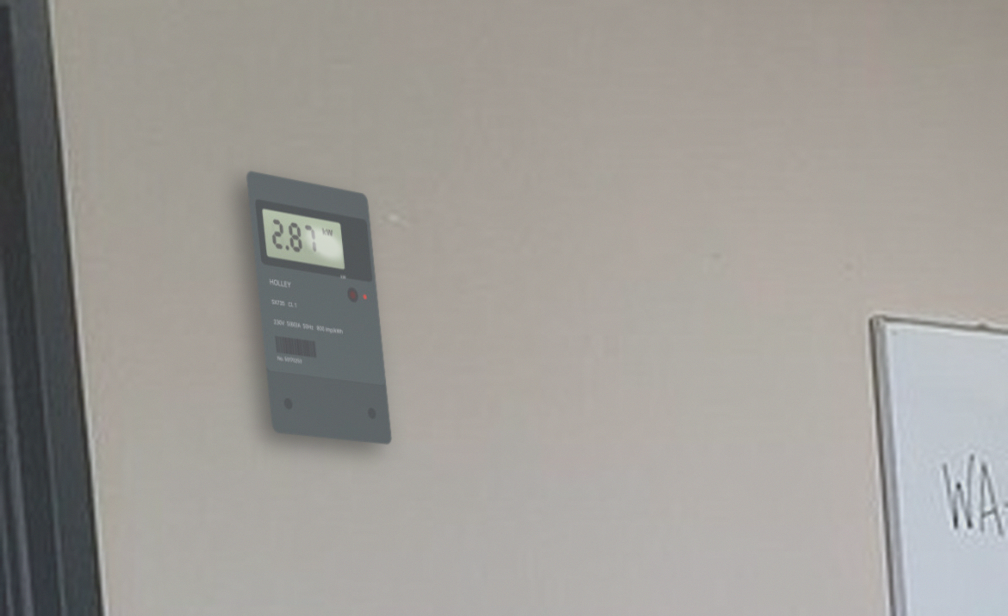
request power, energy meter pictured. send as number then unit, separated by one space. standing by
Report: 2.87 kW
